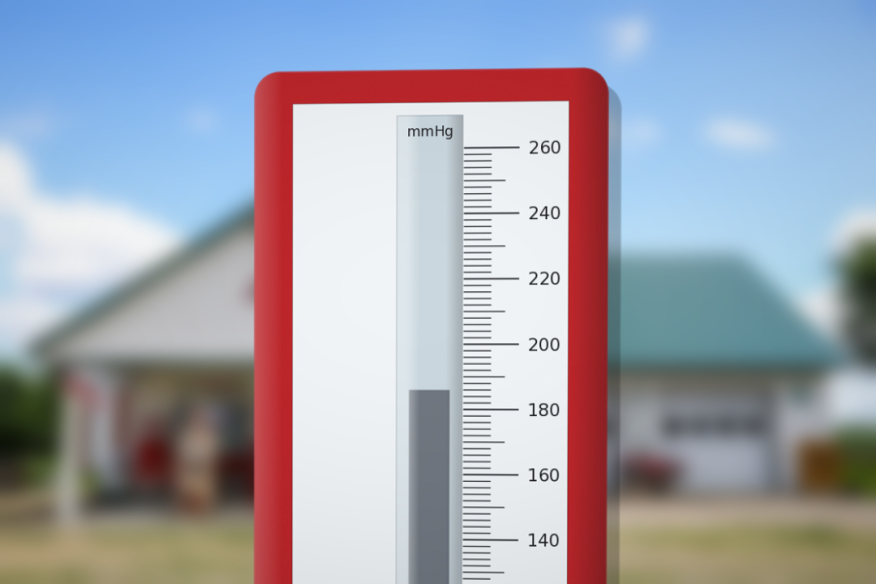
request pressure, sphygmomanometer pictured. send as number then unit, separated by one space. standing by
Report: 186 mmHg
